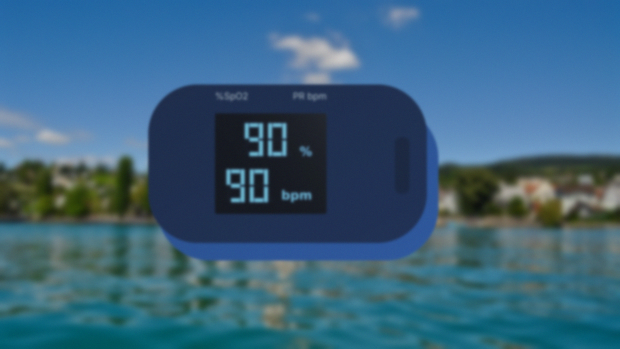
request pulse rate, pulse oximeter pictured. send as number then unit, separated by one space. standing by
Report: 90 bpm
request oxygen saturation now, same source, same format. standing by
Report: 90 %
